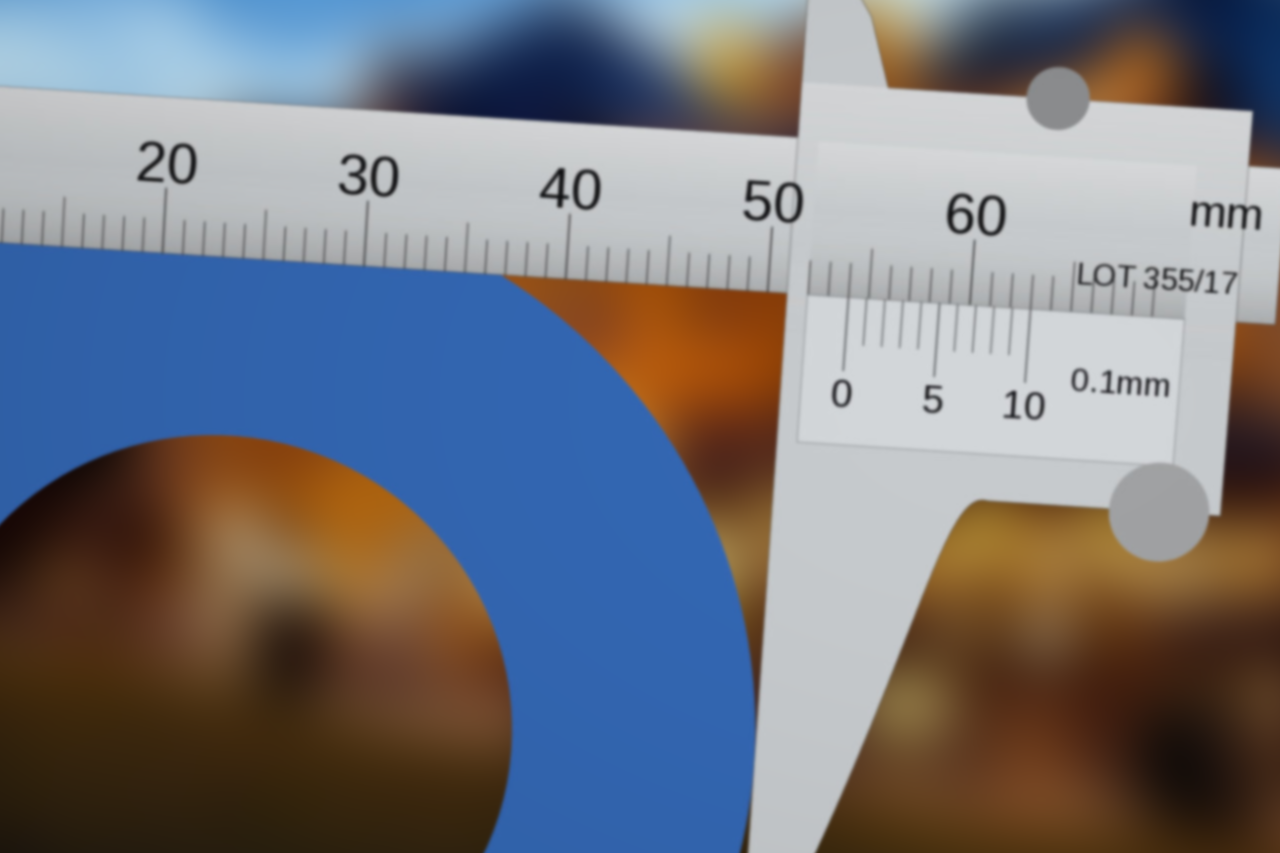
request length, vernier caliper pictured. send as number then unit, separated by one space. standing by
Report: 54.0 mm
